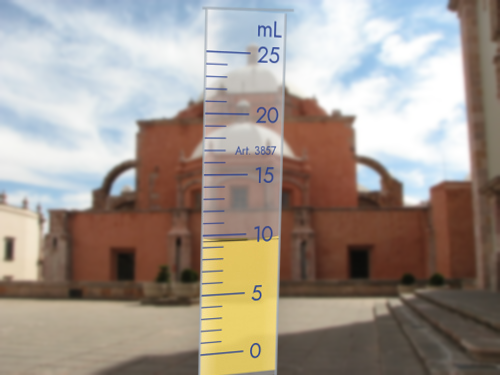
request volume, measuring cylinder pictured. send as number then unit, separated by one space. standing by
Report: 9.5 mL
